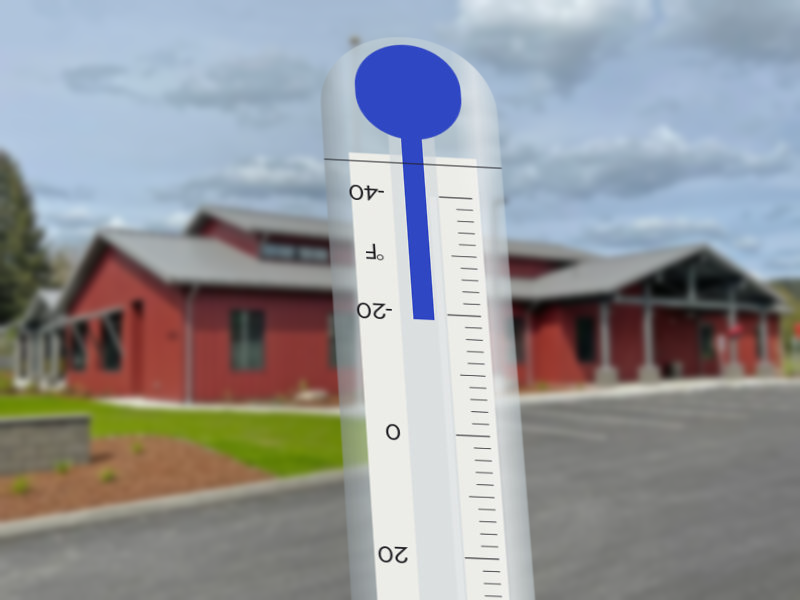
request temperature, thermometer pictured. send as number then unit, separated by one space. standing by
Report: -19 °F
